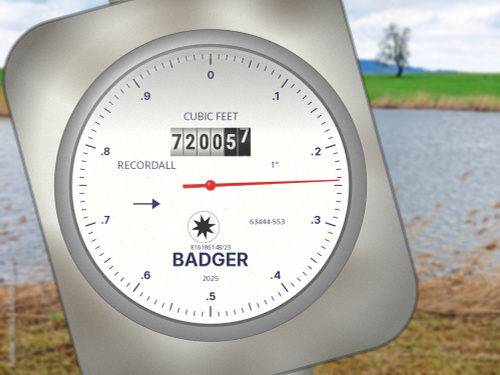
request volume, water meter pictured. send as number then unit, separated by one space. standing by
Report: 720057.24 ft³
